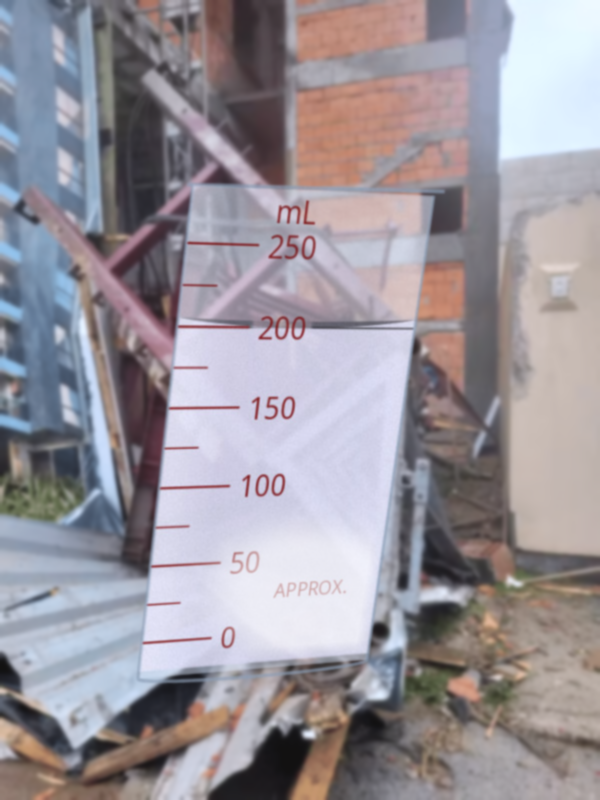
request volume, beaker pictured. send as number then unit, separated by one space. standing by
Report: 200 mL
